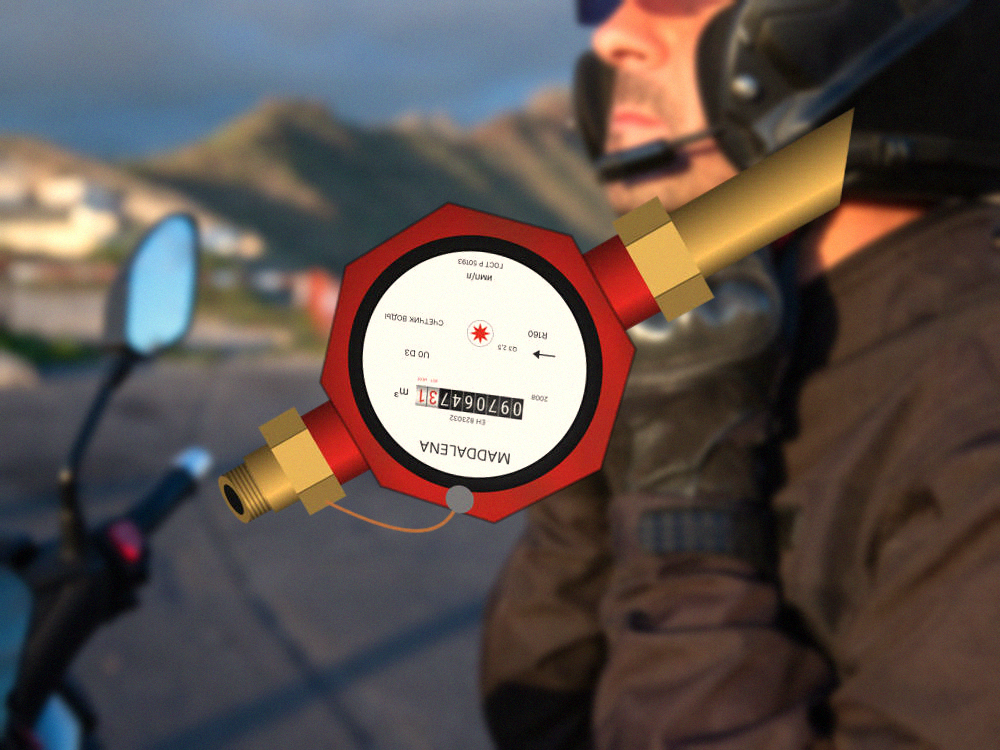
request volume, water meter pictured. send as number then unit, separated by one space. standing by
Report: 970647.31 m³
